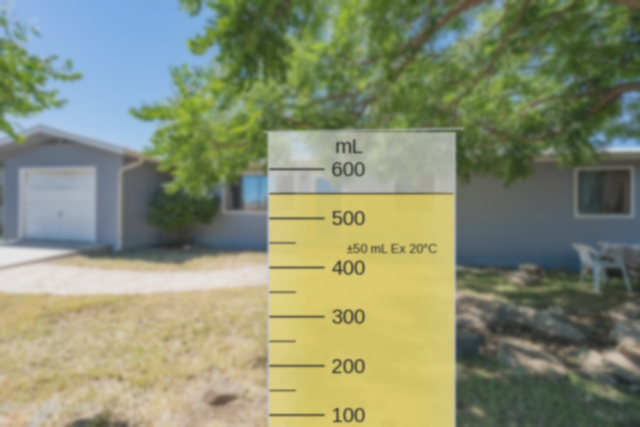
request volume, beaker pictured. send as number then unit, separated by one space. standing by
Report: 550 mL
